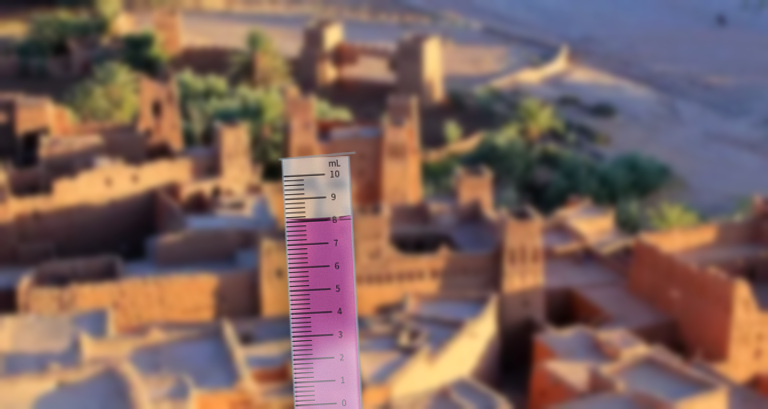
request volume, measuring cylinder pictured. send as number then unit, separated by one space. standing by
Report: 8 mL
